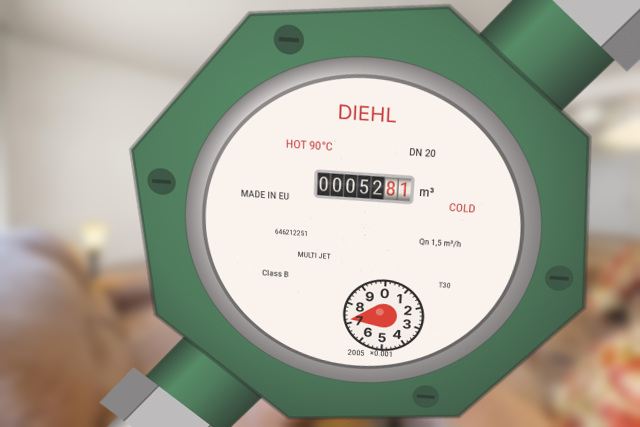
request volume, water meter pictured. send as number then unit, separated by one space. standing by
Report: 52.817 m³
